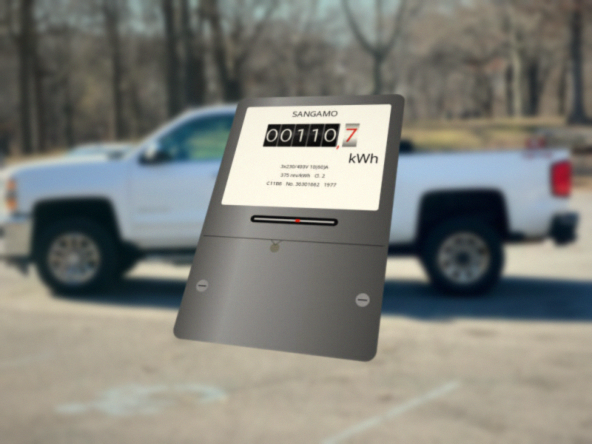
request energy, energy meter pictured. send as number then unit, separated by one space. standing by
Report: 110.7 kWh
